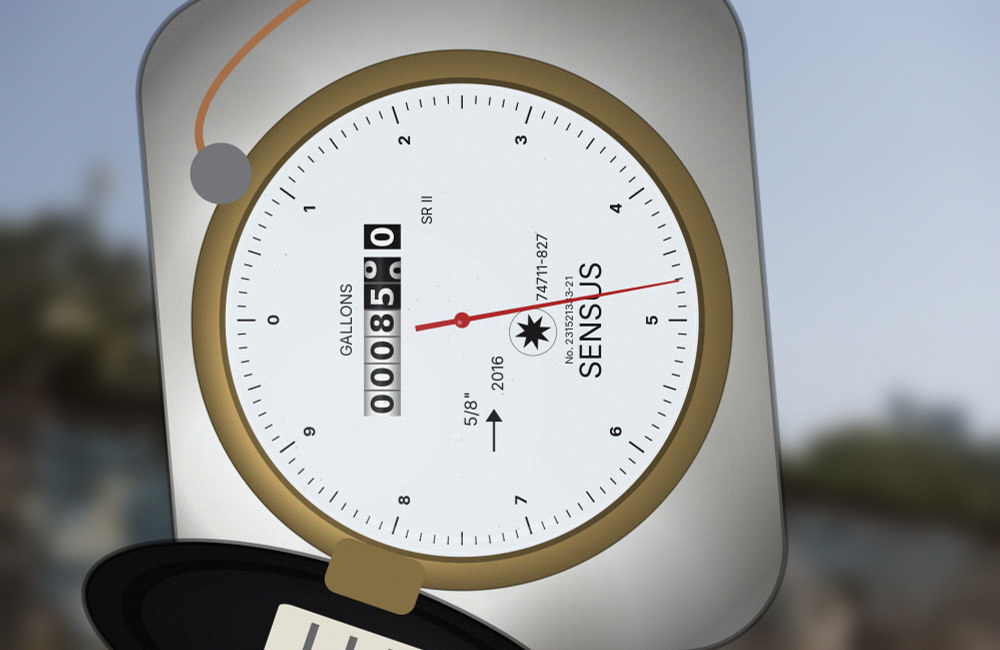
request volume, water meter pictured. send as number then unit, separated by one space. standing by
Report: 8584.7 gal
